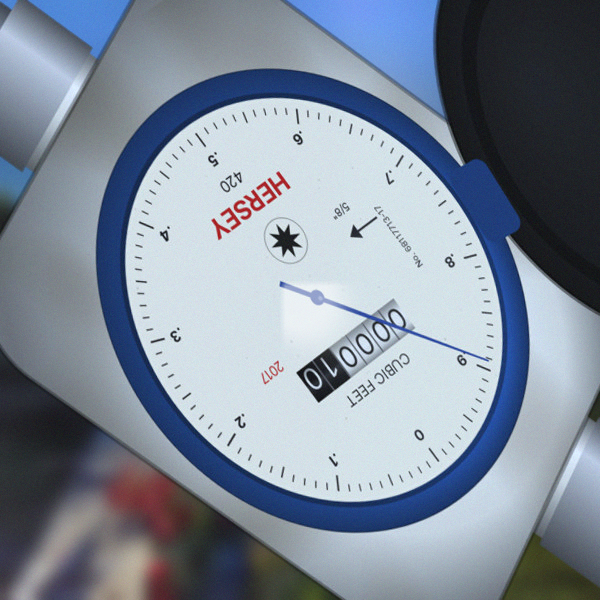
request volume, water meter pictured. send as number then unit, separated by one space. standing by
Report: 9.89 ft³
